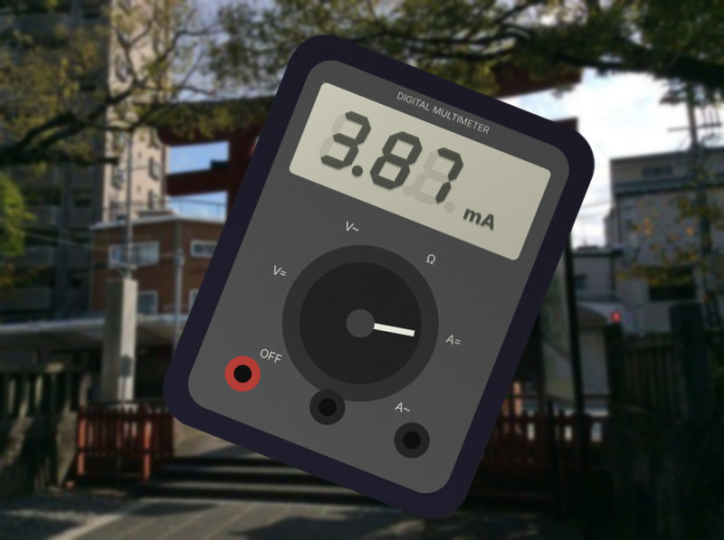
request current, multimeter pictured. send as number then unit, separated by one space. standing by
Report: 3.87 mA
